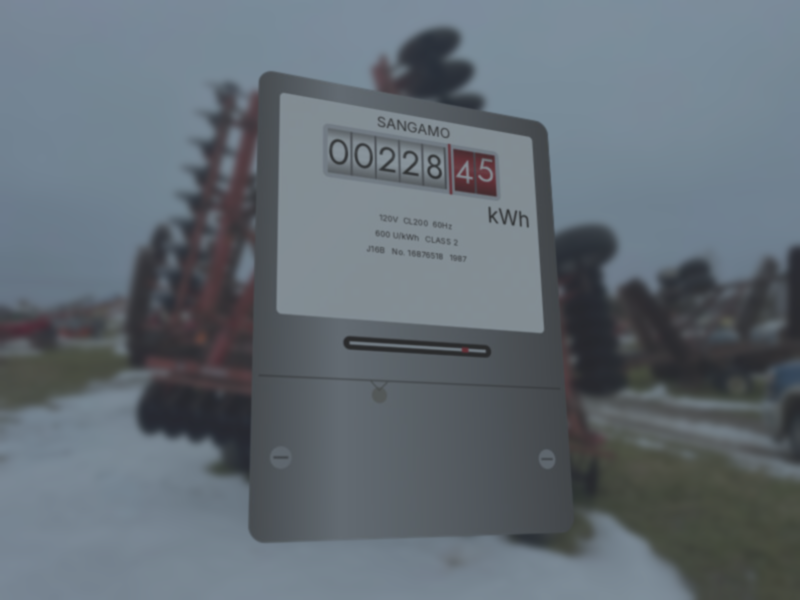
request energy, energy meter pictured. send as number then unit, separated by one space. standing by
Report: 228.45 kWh
